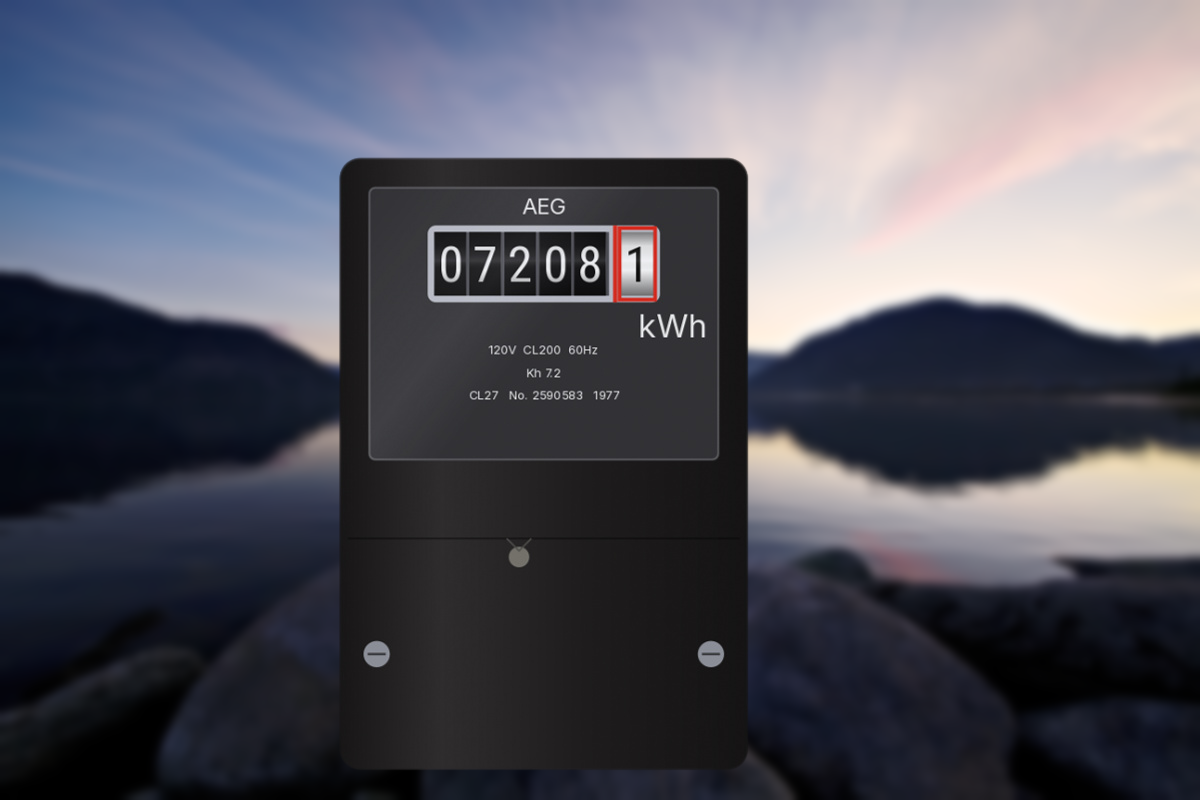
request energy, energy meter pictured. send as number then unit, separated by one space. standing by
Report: 7208.1 kWh
